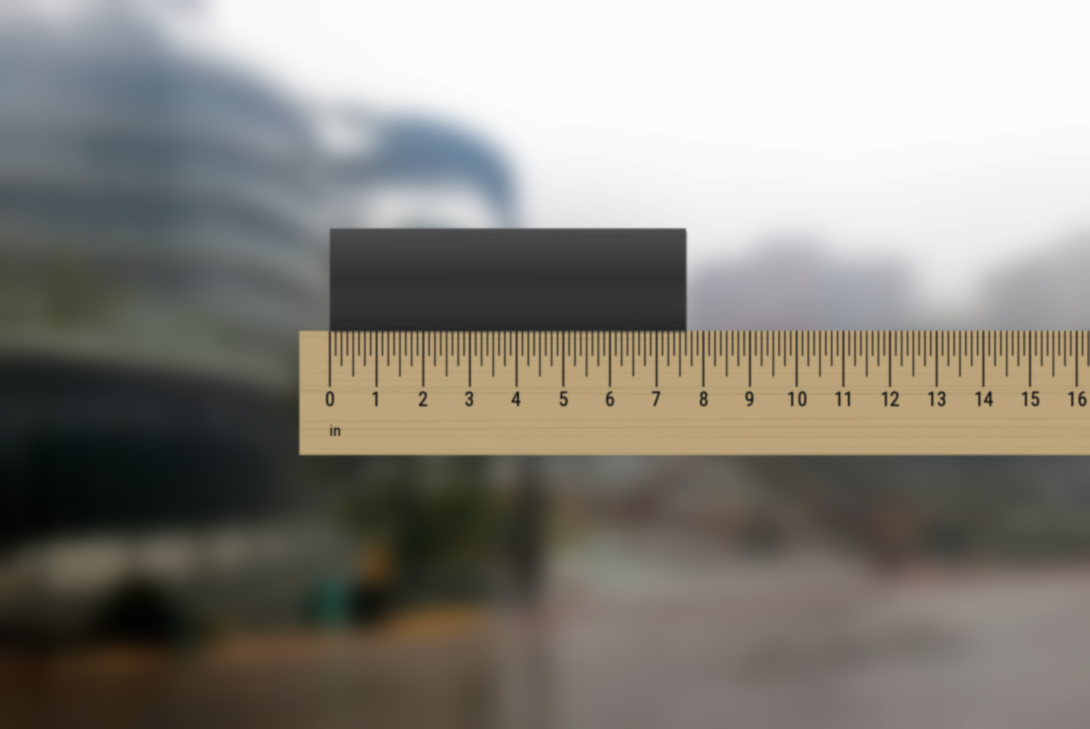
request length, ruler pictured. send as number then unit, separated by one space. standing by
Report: 7.625 in
